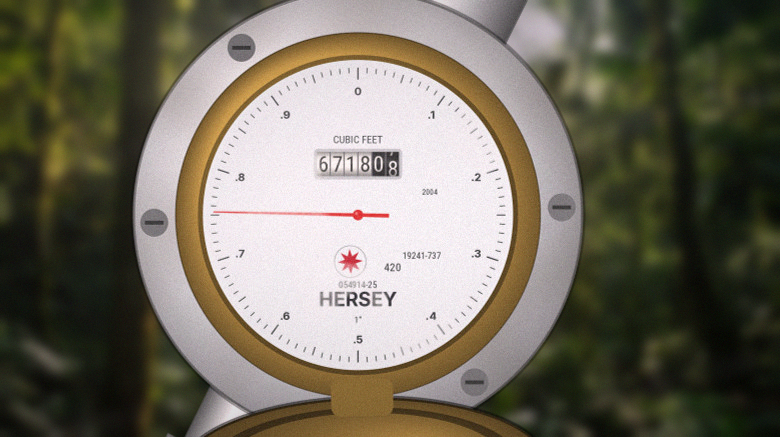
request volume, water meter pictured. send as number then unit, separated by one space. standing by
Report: 671807.75 ft³
